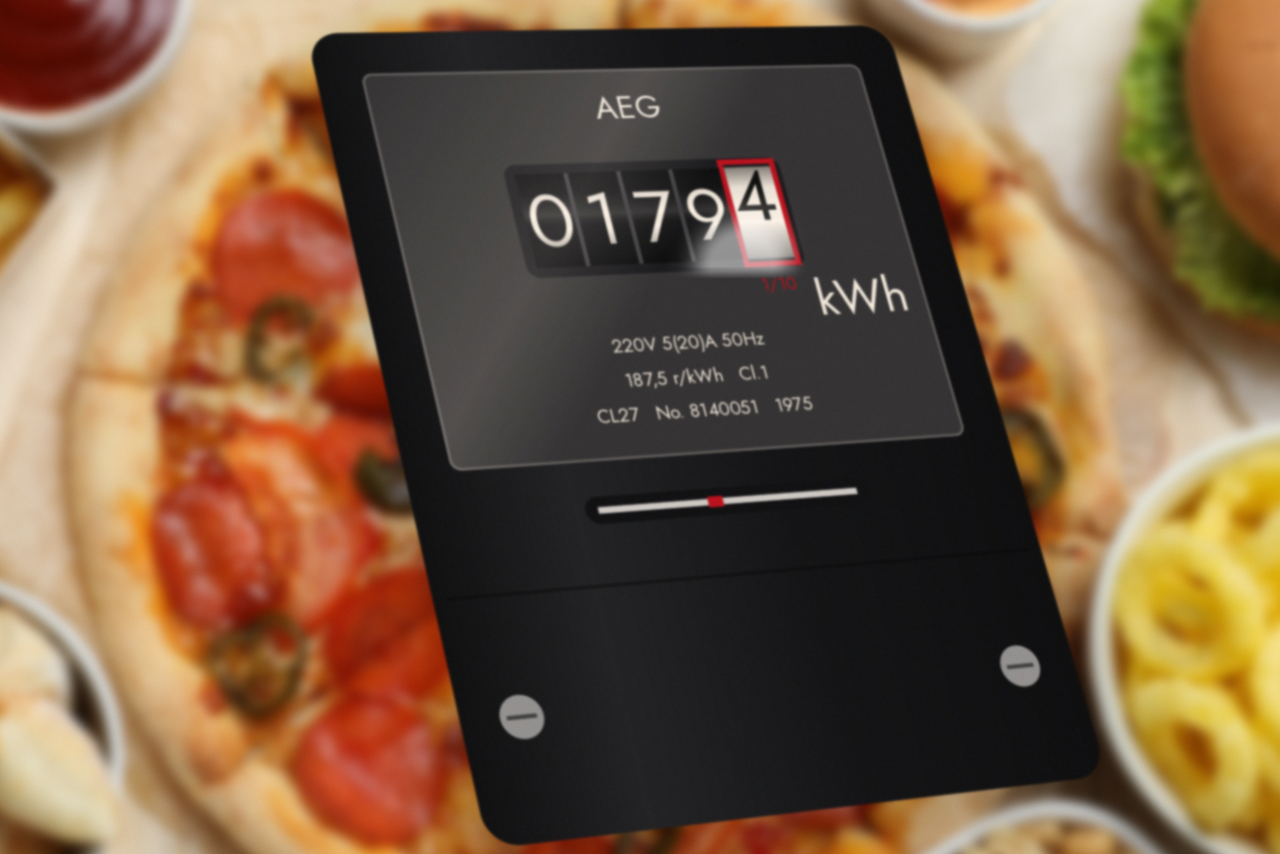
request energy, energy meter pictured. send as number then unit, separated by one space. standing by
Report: 179.4 kWh
